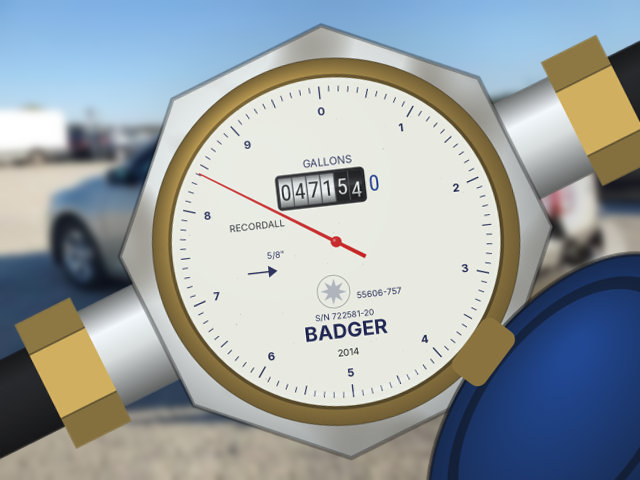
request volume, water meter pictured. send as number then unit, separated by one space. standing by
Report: 471538.4 gal
